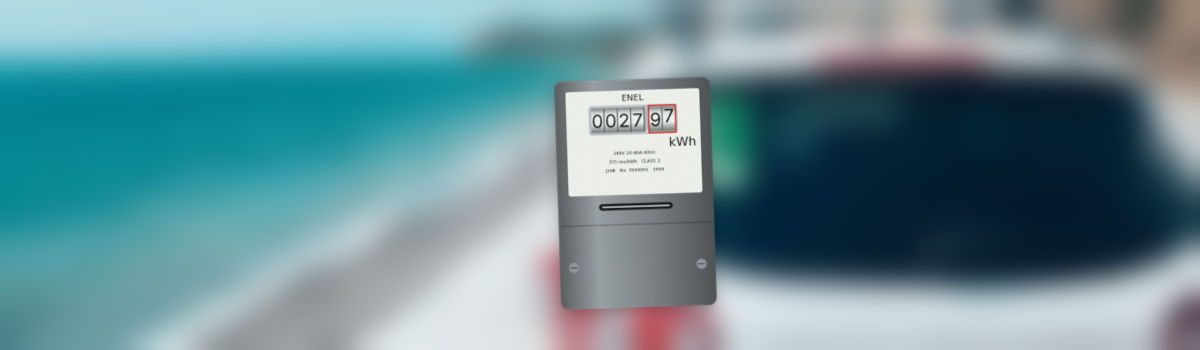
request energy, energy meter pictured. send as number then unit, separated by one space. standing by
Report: 27.97 kWh
